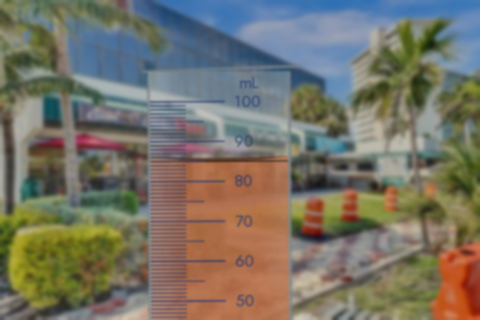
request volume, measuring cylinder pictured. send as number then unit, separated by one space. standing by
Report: 85 mL
